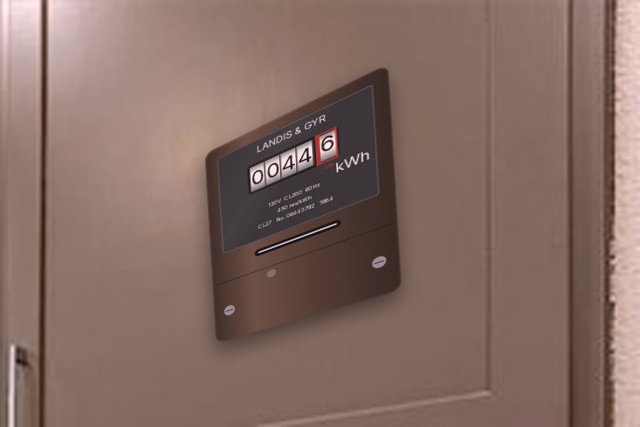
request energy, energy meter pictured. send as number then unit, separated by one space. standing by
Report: 44.6 kWh
